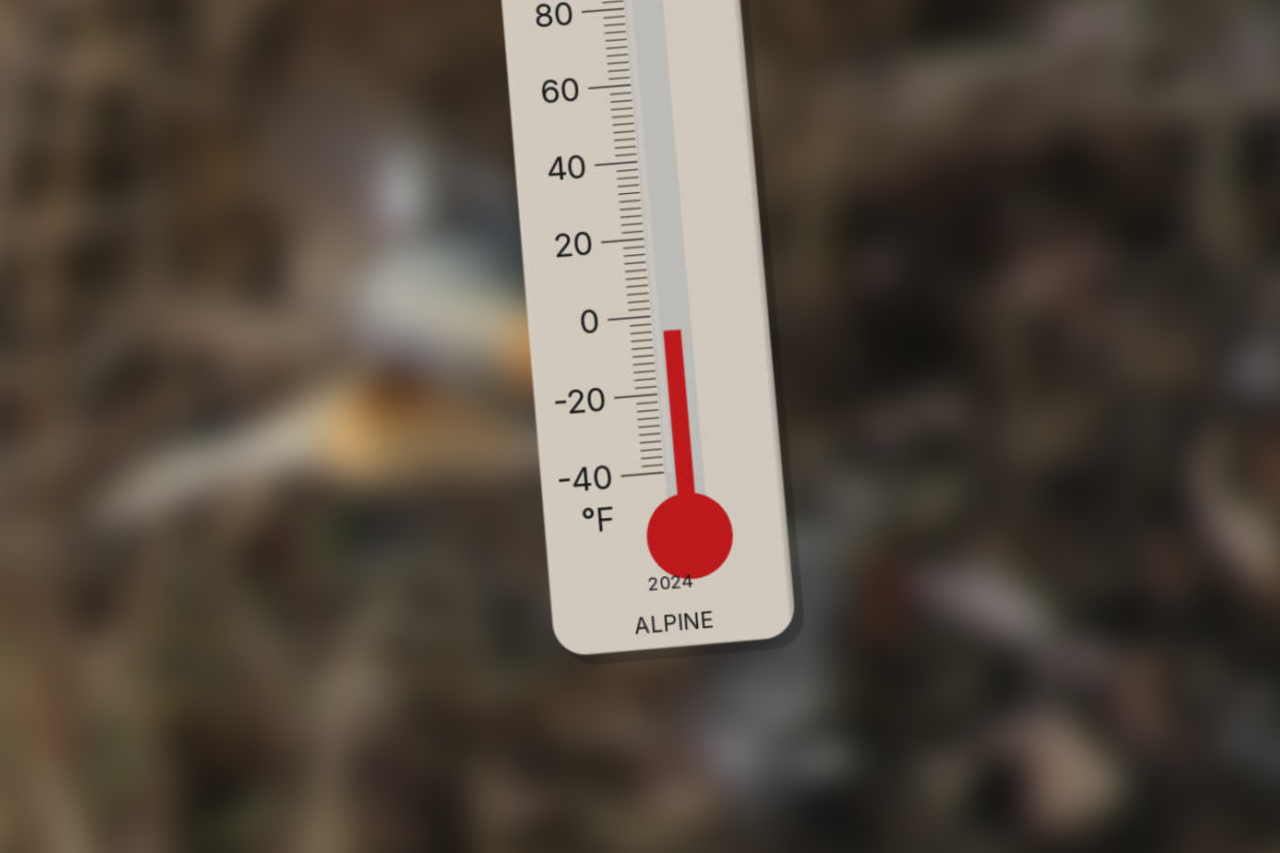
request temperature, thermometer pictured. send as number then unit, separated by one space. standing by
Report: -4 °F
